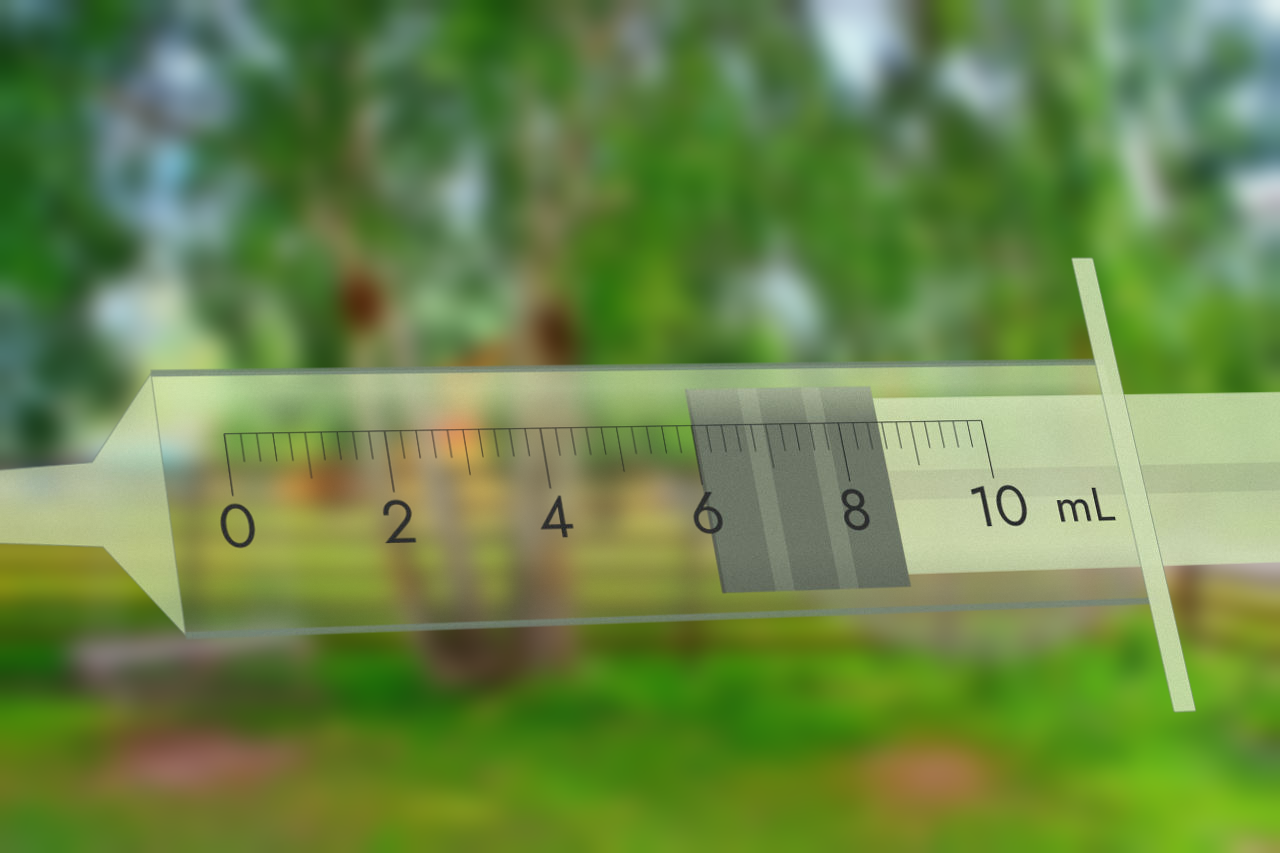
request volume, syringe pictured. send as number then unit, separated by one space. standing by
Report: 6 mL
